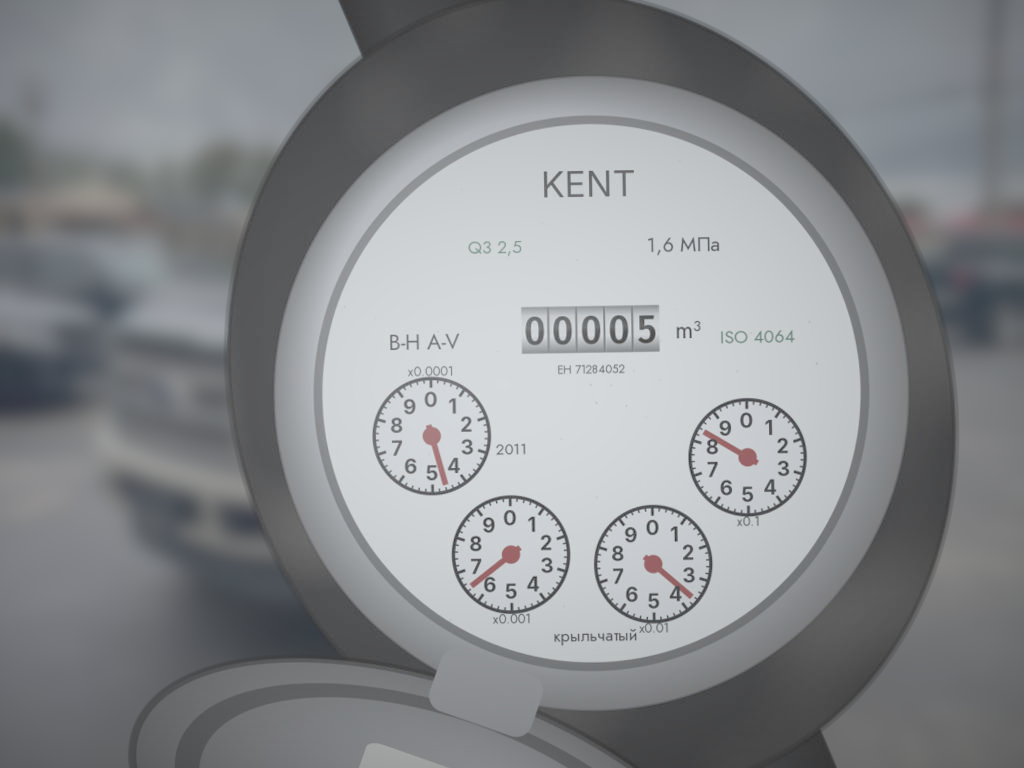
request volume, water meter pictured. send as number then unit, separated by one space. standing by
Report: 5.8364 m³
